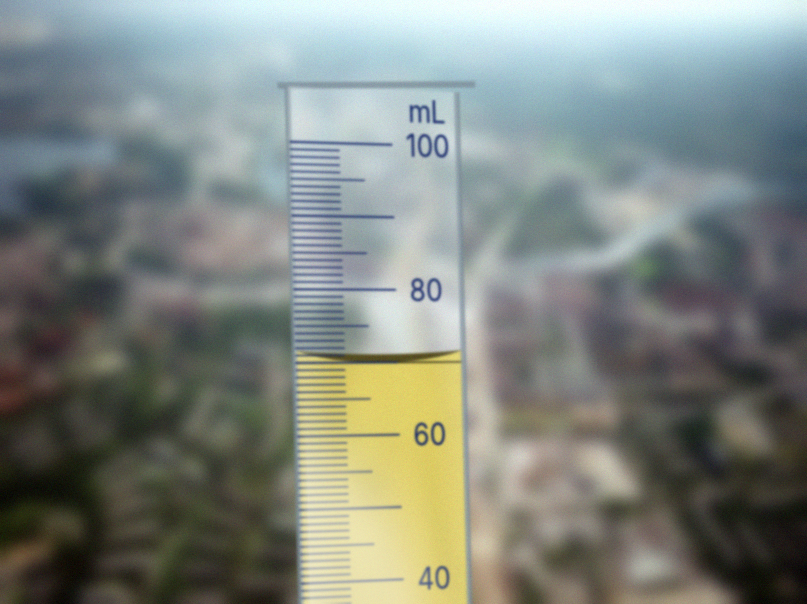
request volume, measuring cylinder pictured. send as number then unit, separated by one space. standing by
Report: 70 mL
